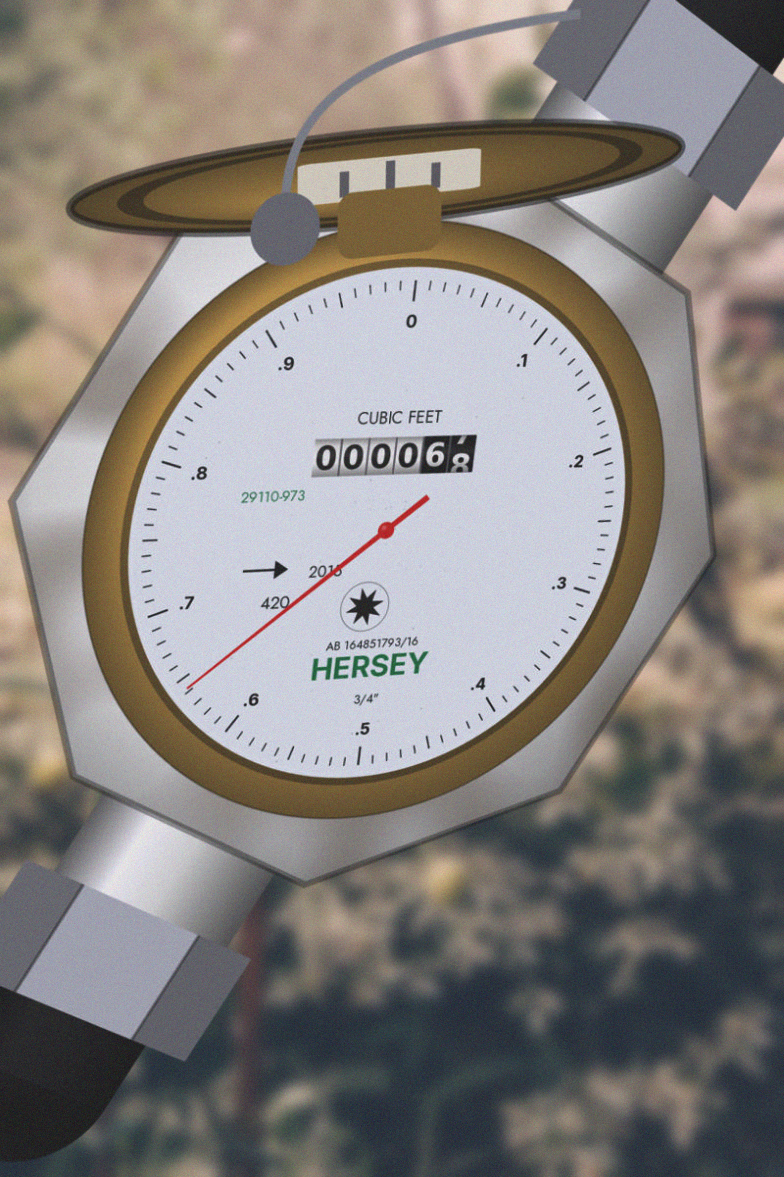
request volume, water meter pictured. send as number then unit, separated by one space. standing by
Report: 67.64 ft³
